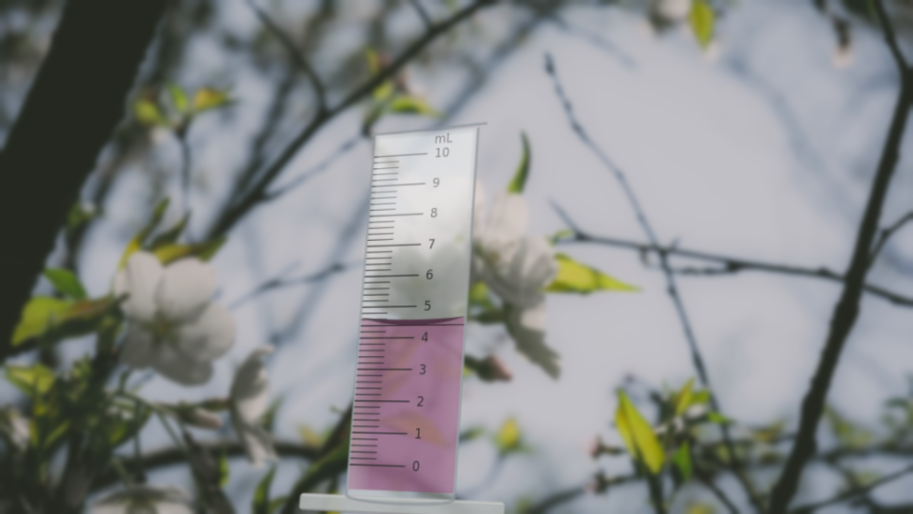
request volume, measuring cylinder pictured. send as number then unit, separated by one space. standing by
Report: 4.4 mL
